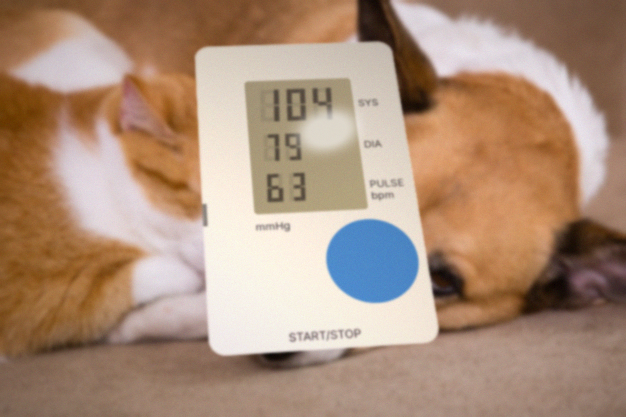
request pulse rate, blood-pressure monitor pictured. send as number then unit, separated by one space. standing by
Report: 63 bpm
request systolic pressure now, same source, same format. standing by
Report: 104 mmHg
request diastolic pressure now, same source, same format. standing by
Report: 79 mmHg
